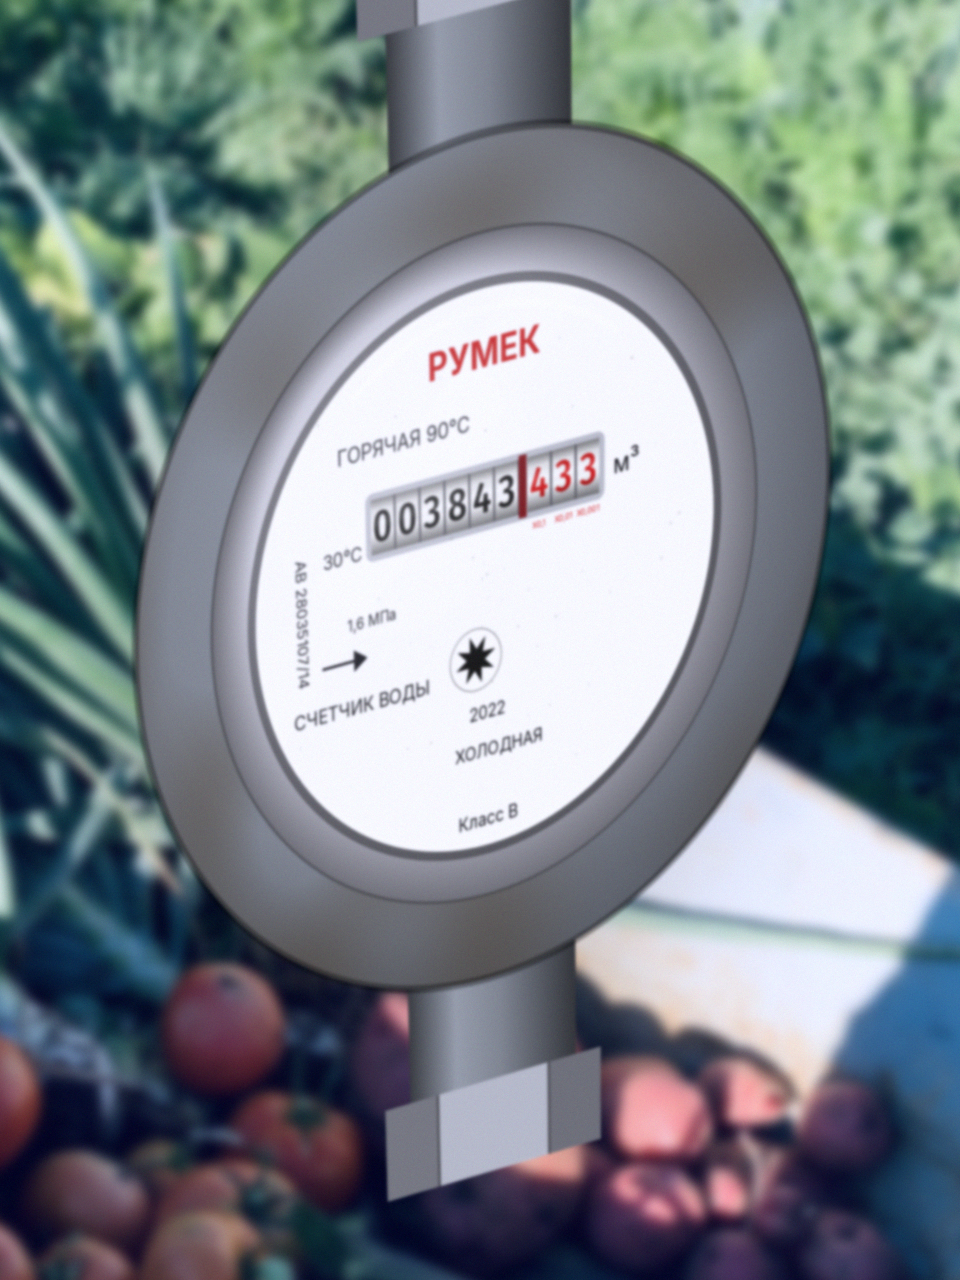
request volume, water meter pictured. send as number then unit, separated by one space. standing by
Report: 3843.433 m³
